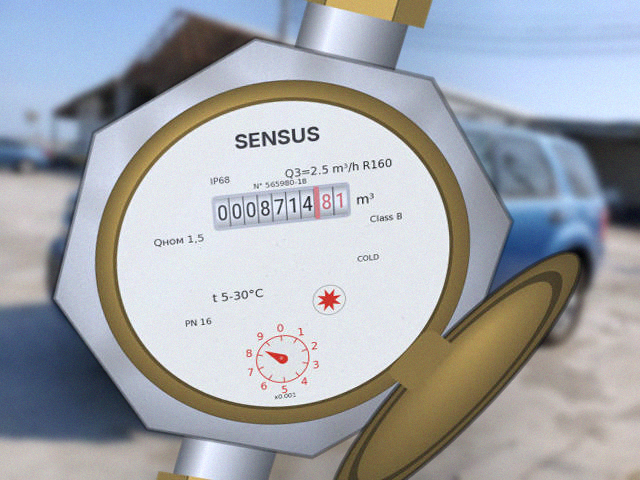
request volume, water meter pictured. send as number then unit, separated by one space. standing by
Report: 8714.818 m³
